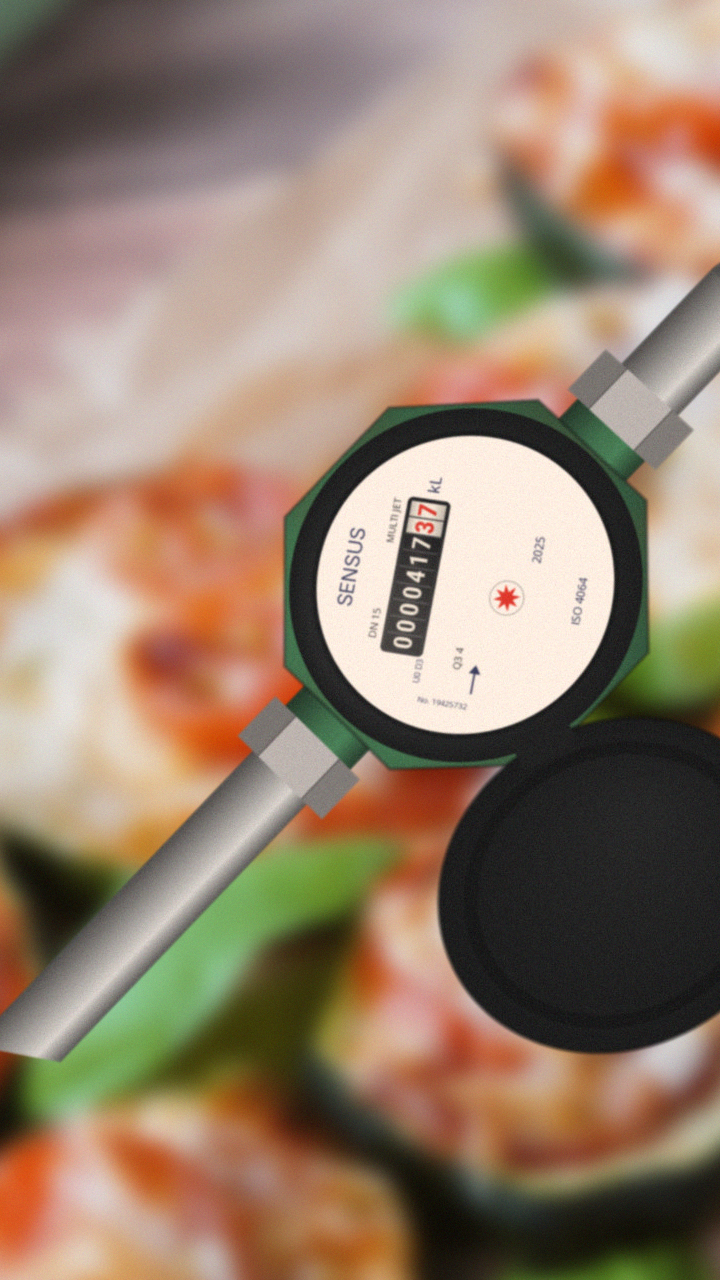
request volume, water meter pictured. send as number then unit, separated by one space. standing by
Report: 417.37 kL
